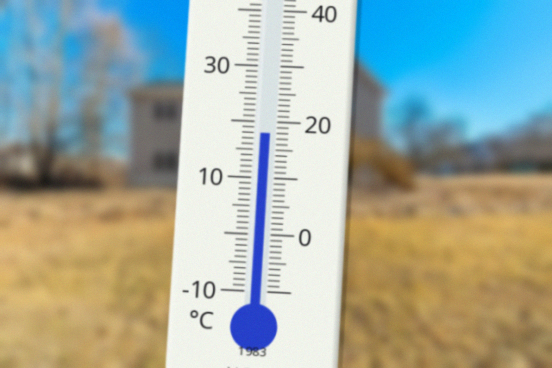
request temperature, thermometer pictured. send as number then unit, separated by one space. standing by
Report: 18 °C
